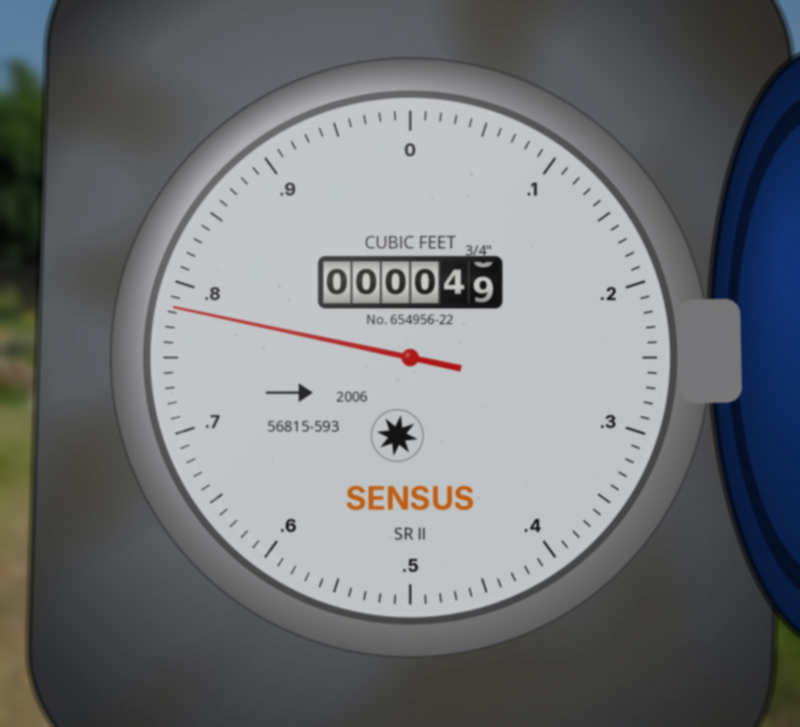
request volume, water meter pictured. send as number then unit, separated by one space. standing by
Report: 48.78 ft³
